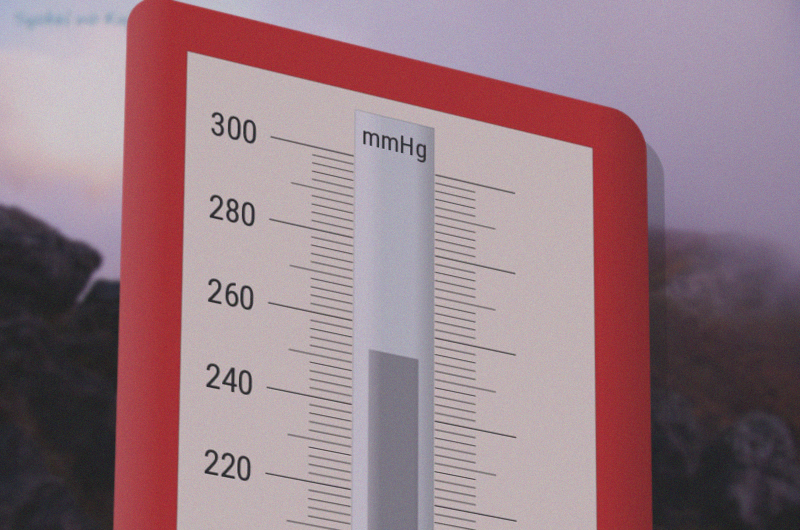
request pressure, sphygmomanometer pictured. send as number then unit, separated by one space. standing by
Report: 254 mmHg
